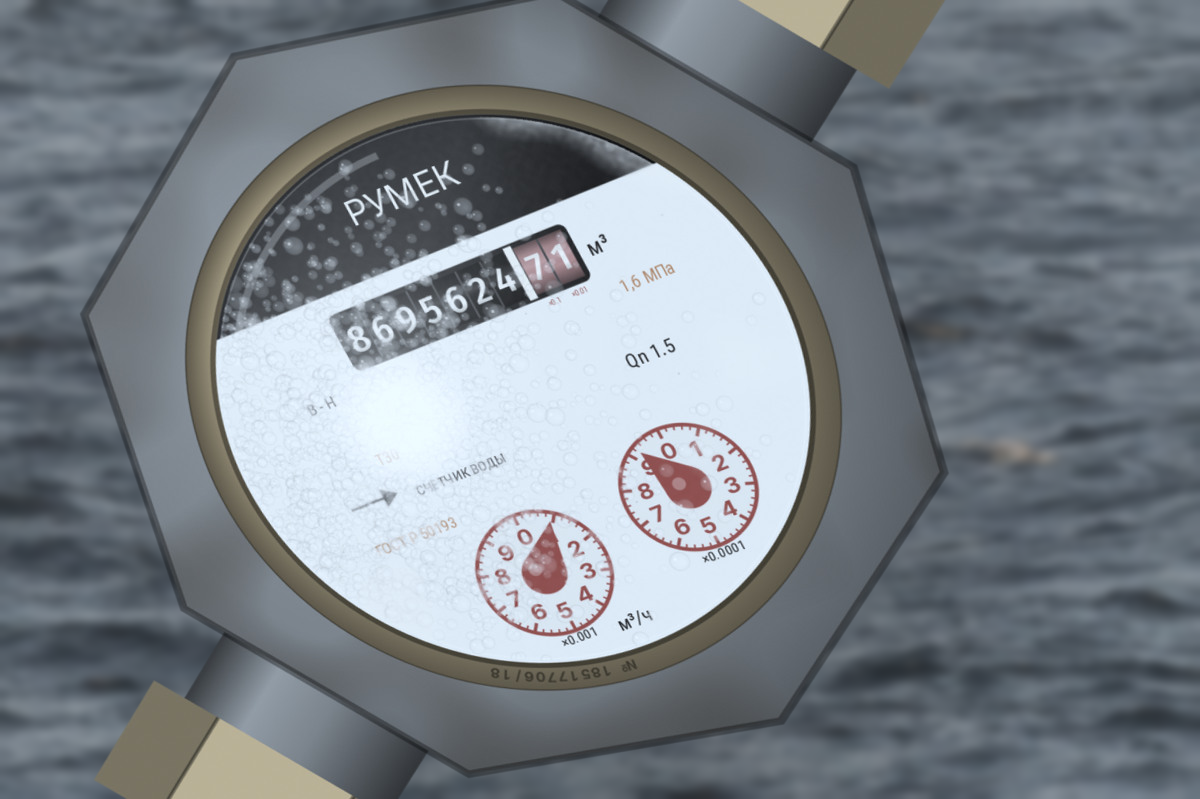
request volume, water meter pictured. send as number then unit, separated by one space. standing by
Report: 8695624.7109 m³
